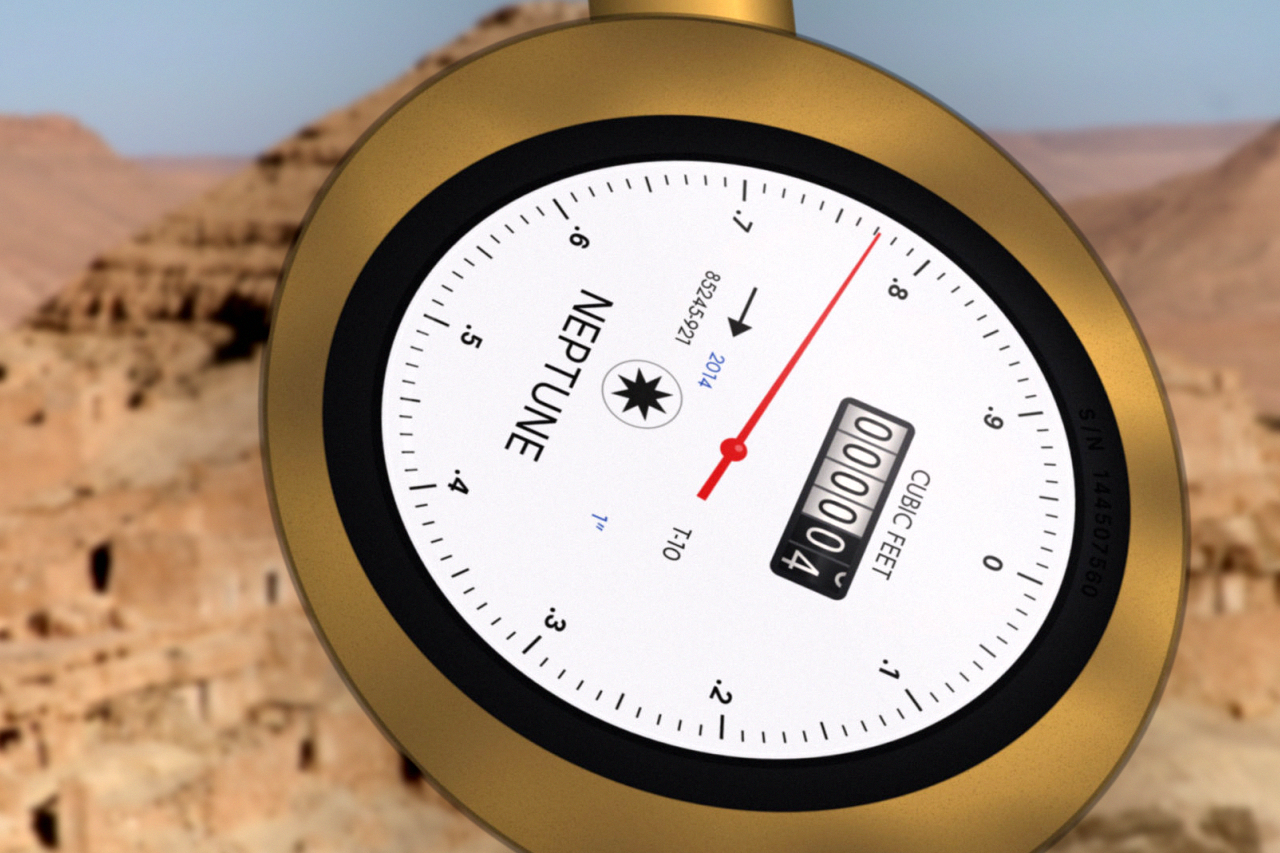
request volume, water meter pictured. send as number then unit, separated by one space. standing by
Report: 3.77 ft³
